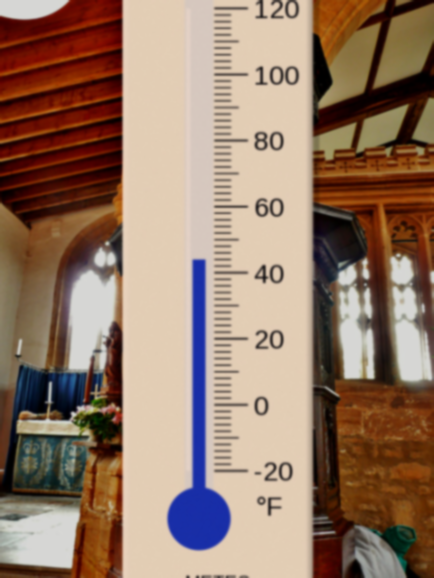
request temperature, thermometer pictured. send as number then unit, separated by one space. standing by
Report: 44 °F
